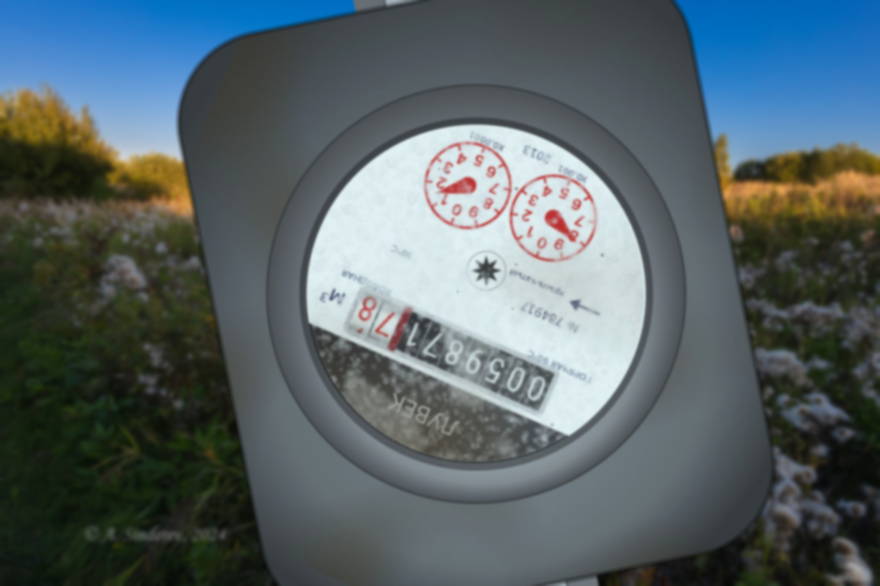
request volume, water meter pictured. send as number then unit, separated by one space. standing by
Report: 59871.7781 m³
